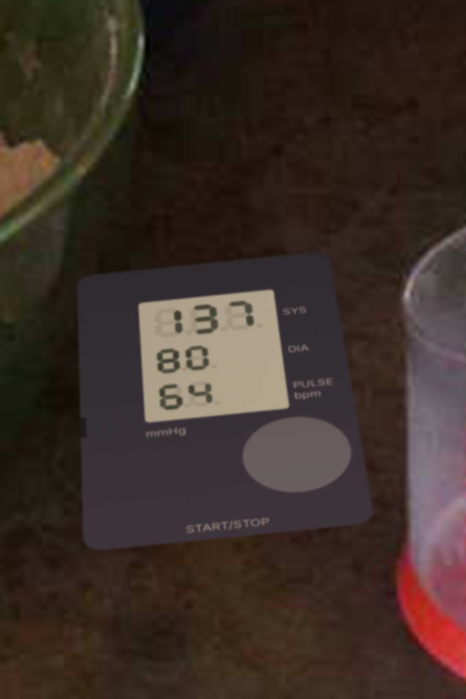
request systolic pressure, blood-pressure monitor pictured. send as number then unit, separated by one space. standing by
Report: 137 mmHg
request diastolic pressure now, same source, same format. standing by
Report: 80 mmHg
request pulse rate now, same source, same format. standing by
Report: 64 bpm
